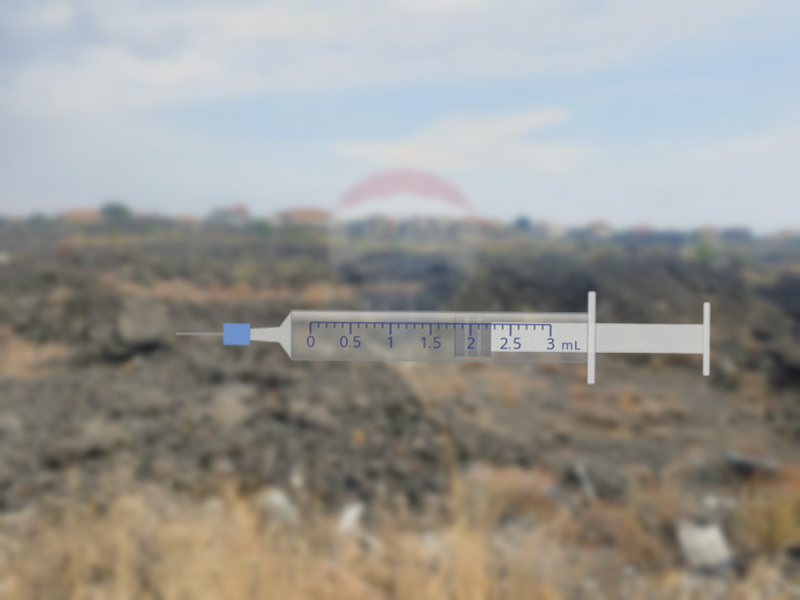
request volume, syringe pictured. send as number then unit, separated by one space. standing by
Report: 1.8 mL
